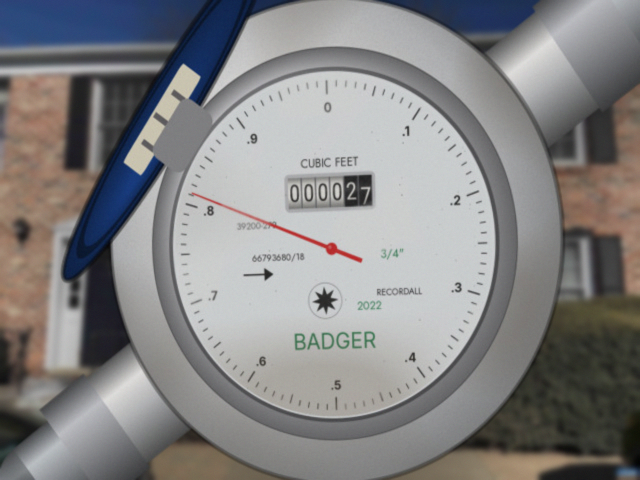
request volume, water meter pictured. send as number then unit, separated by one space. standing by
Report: 26.81 ft³
